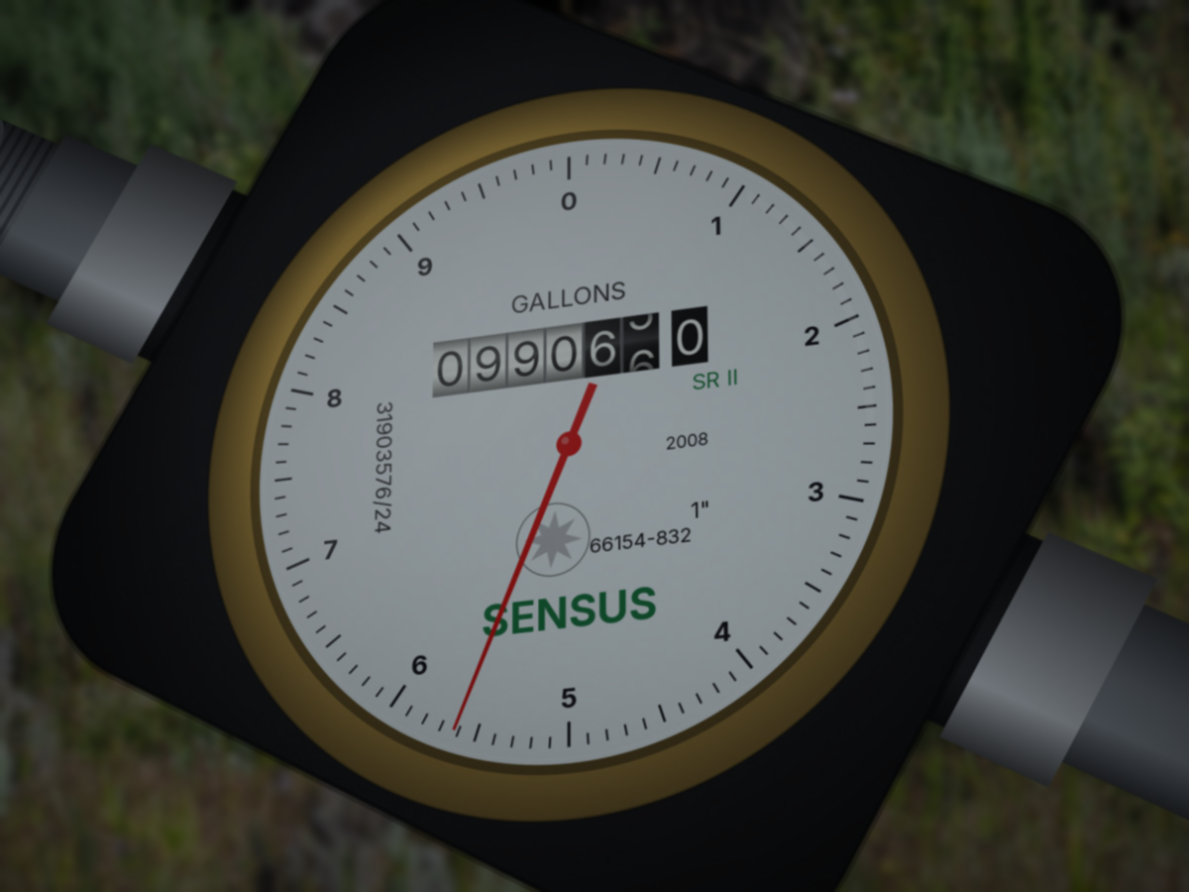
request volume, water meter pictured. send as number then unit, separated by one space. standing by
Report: 990655.6 gal
